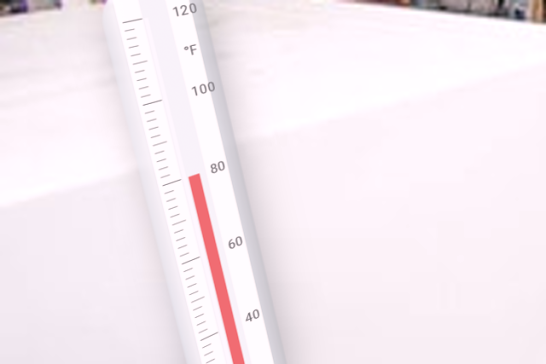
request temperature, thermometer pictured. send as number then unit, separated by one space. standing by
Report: 80 °F
